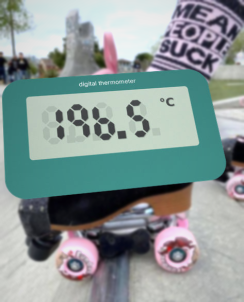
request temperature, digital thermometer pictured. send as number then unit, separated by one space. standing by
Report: 196.5 °C
